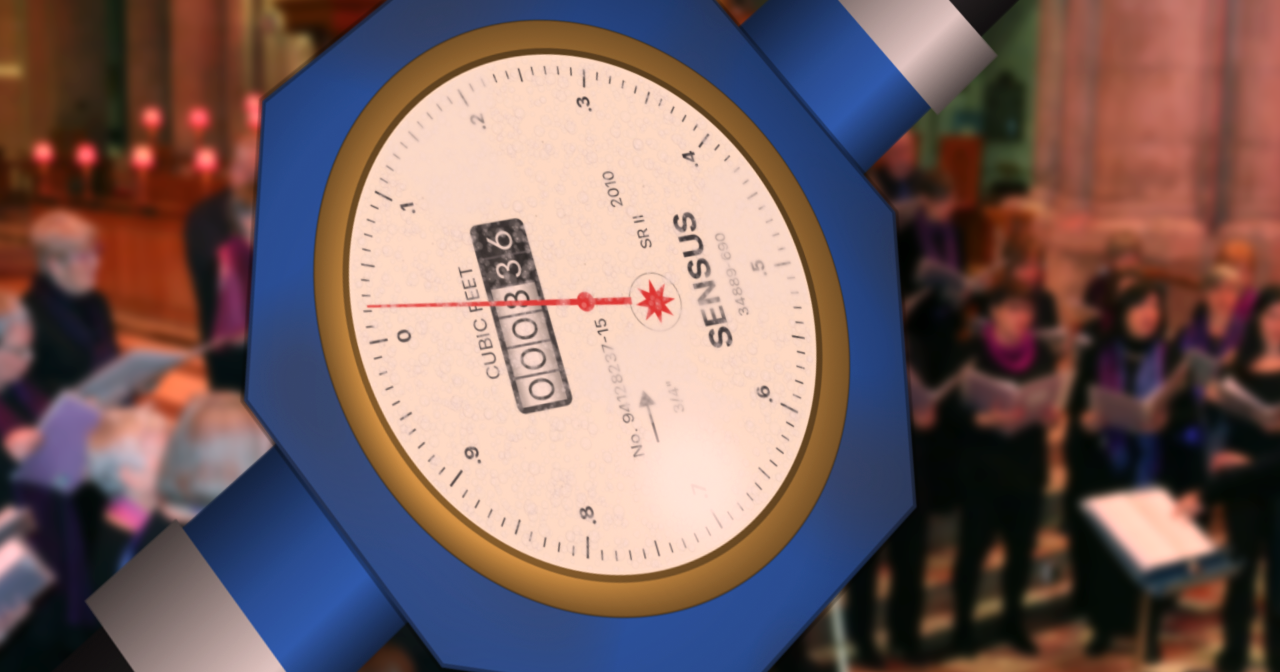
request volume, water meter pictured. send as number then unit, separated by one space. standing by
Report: 836.02 ft³
